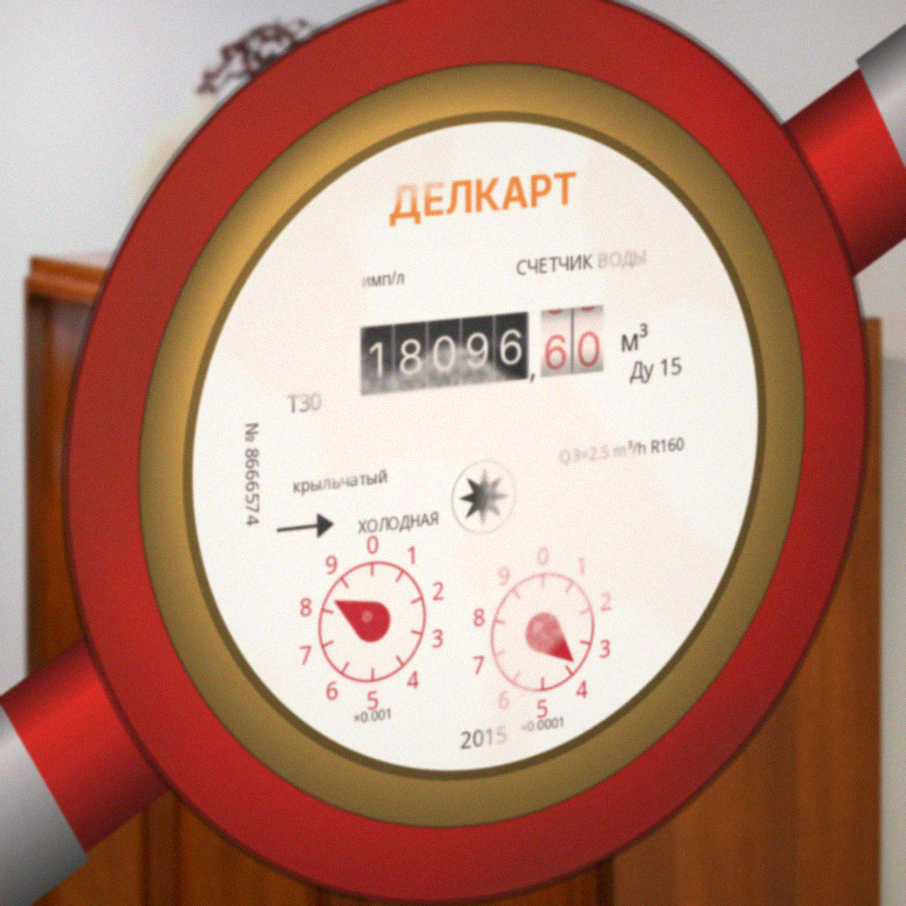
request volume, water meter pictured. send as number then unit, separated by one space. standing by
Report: 18096.5983 m³
